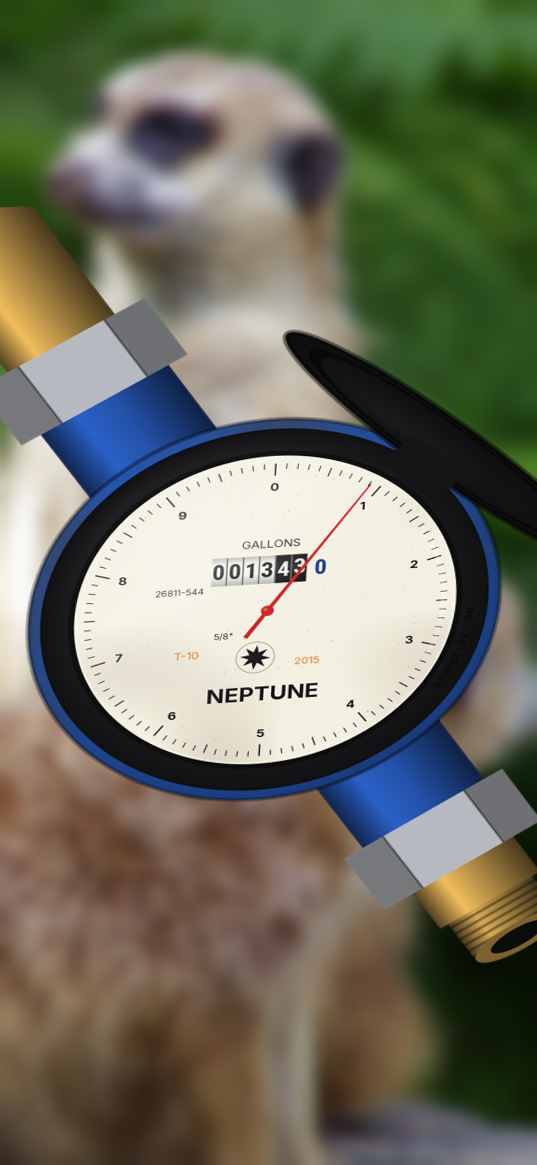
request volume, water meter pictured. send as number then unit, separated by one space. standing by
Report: 13430.9 gal
